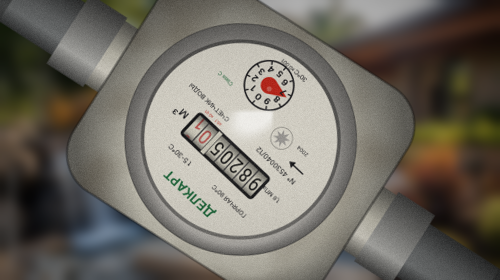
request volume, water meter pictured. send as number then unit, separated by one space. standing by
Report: 98205.007 m³
